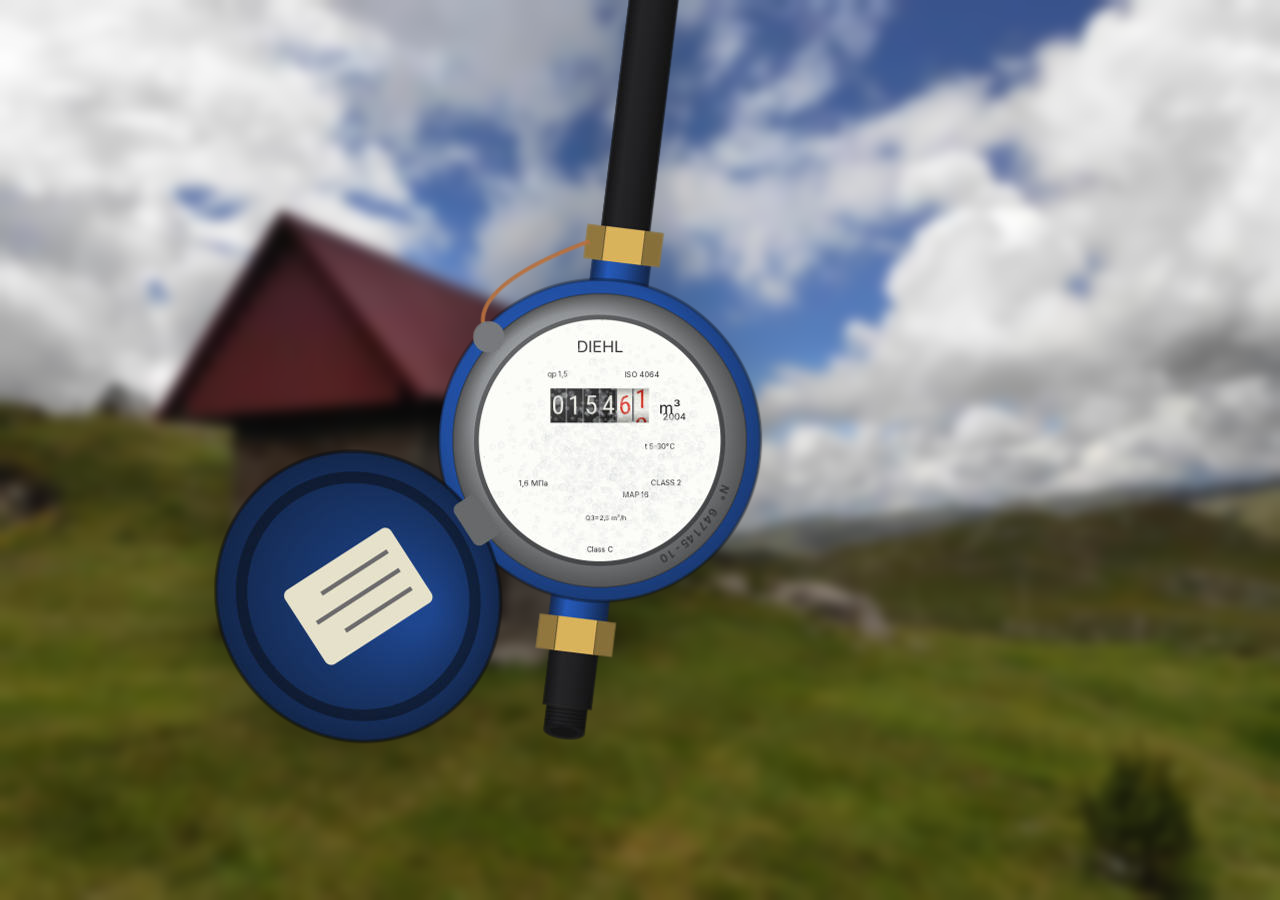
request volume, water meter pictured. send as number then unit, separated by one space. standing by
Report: 154.61 m³
